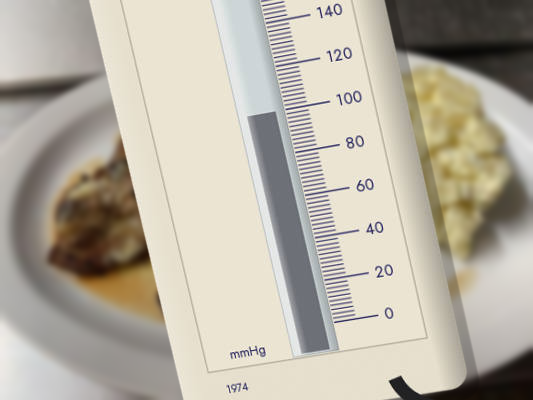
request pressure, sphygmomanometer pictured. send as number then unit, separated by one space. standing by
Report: 100 mmHg
